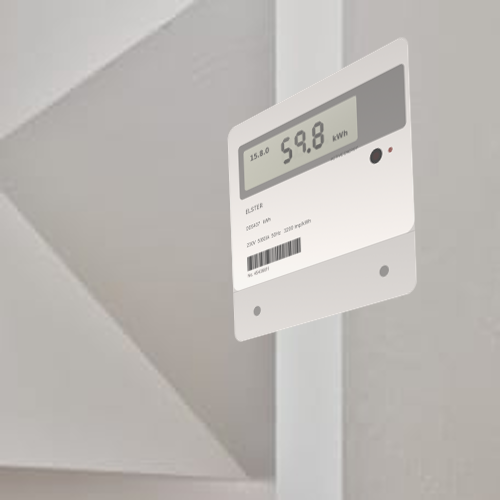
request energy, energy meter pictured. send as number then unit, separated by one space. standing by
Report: 59.8 kWh
